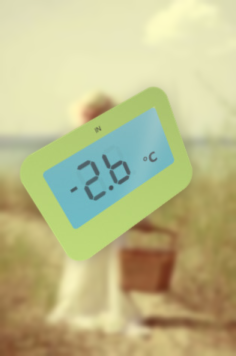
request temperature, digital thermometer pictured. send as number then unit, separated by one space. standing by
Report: -2.6 °C
